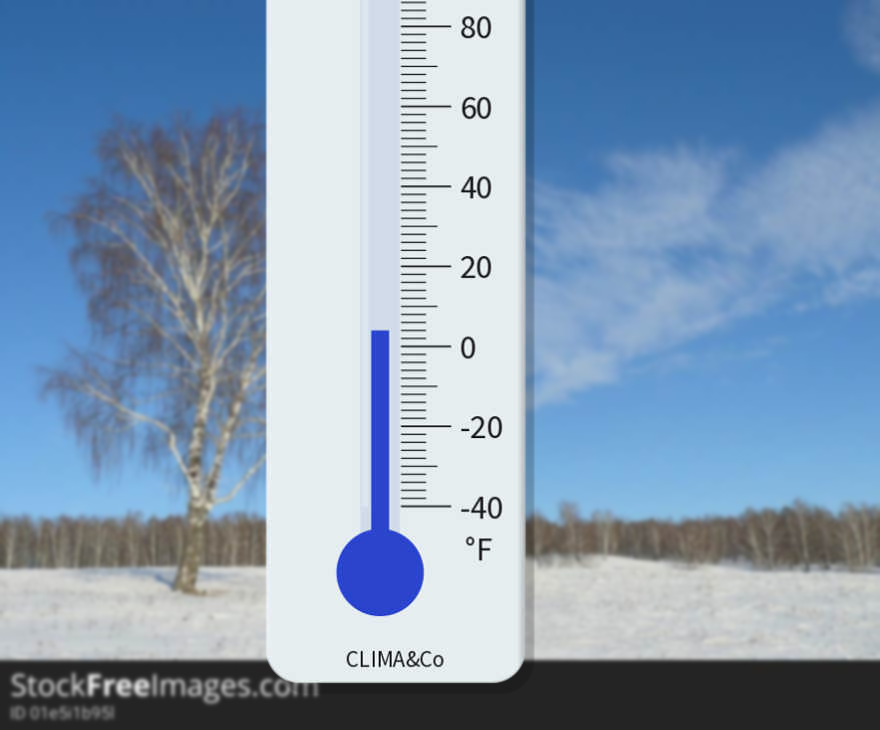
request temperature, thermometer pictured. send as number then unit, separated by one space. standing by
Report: 4 °F
